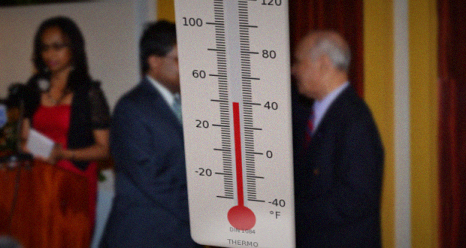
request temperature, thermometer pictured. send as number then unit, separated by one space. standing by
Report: 40 °F
